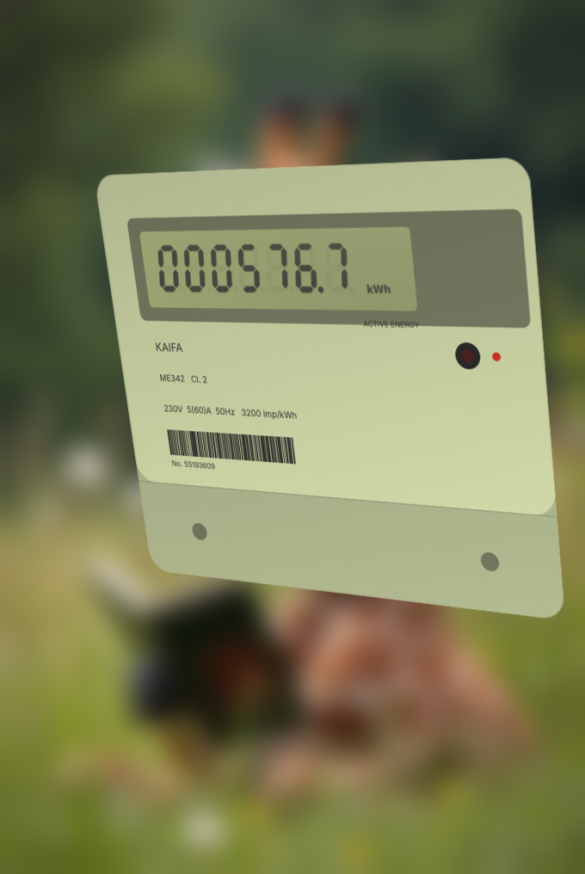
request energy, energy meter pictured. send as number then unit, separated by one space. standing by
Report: 576.7 kWh
